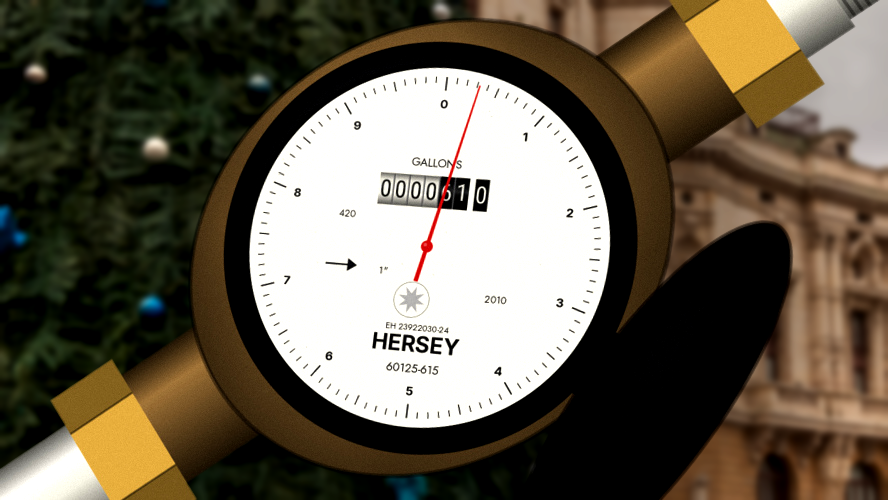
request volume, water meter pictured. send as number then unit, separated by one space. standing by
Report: 610.3 gal
